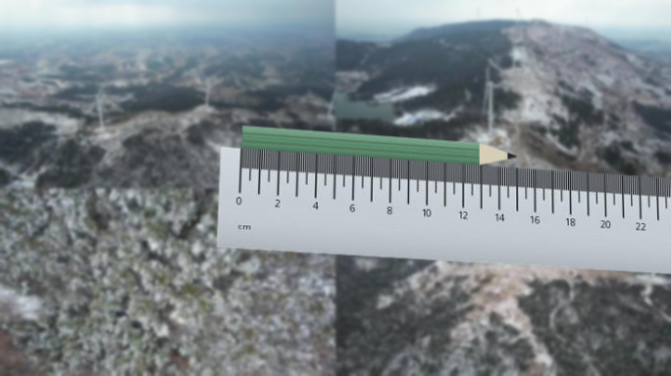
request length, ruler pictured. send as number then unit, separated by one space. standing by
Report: 15 cm
